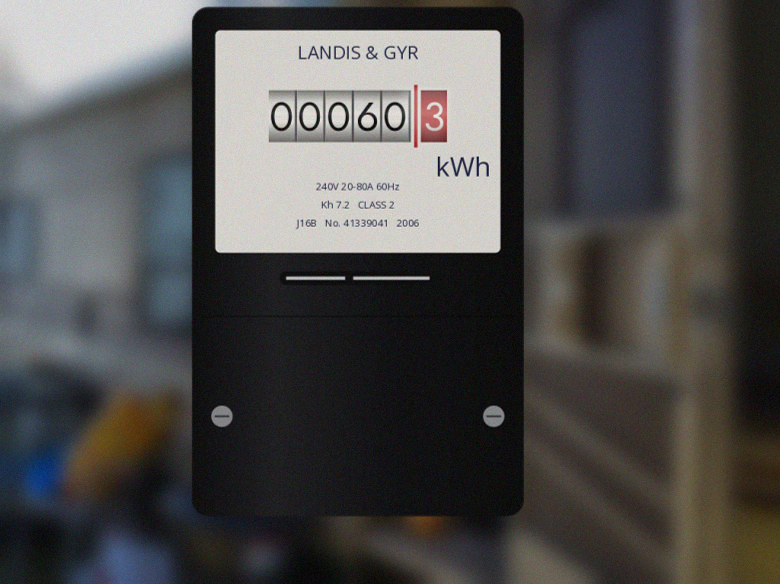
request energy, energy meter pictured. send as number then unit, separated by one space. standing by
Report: 60.3 kWh
